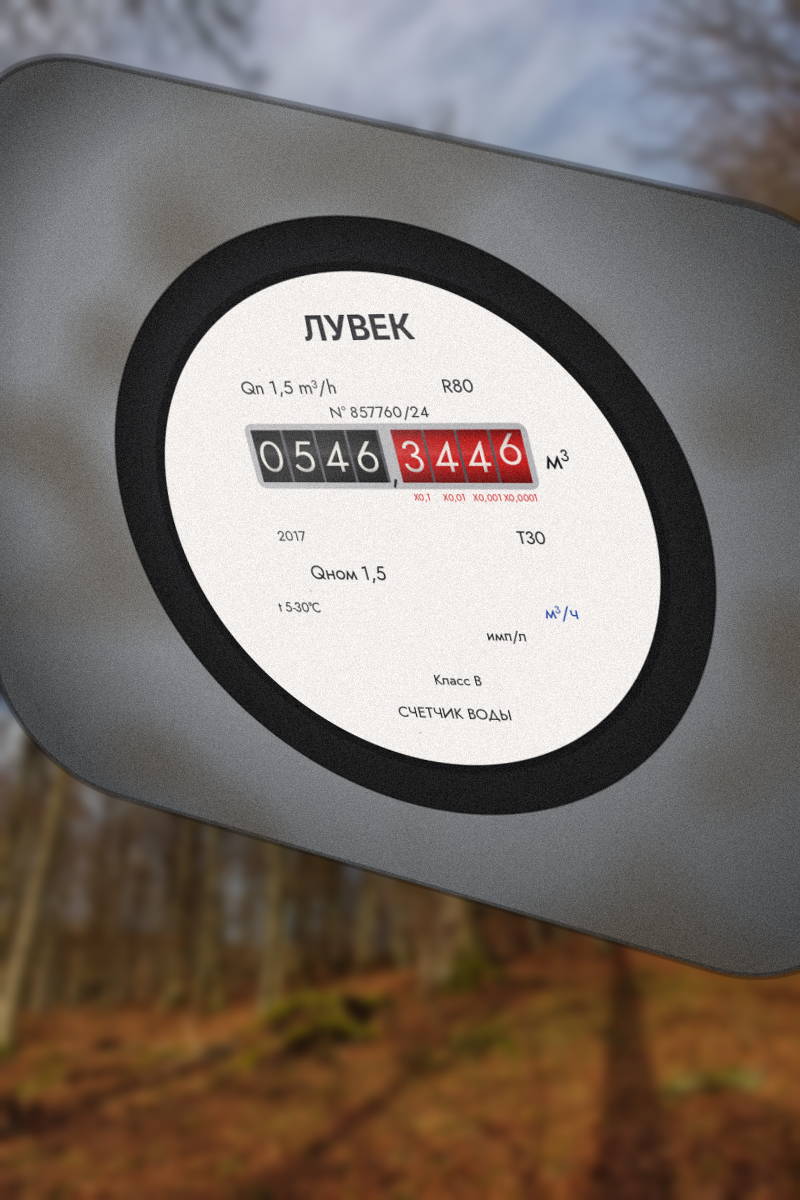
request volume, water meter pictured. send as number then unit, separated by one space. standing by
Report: 546.3446 m³
